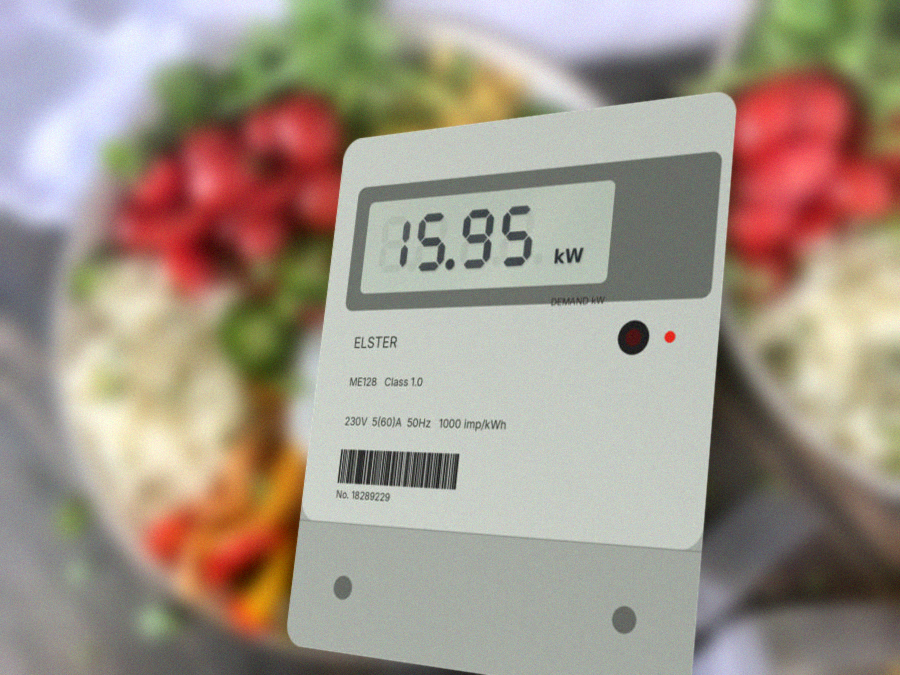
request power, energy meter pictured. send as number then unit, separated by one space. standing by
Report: 15.95 kW
